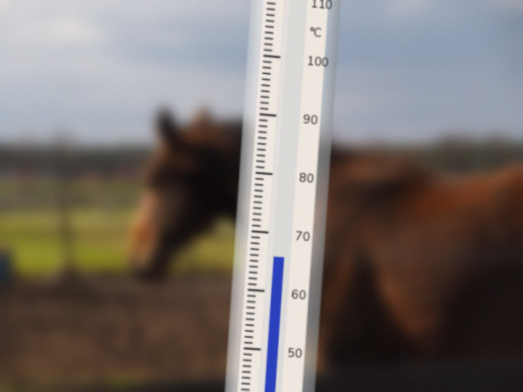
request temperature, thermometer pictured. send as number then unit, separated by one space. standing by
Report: 66 °C
